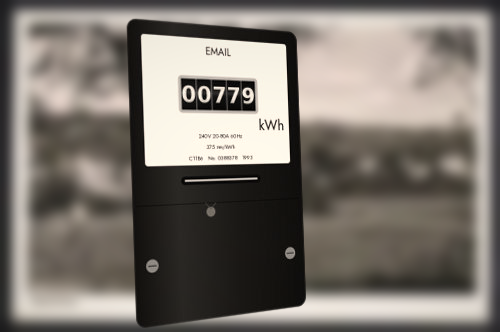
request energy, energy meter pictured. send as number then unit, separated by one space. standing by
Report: 779 kWh
